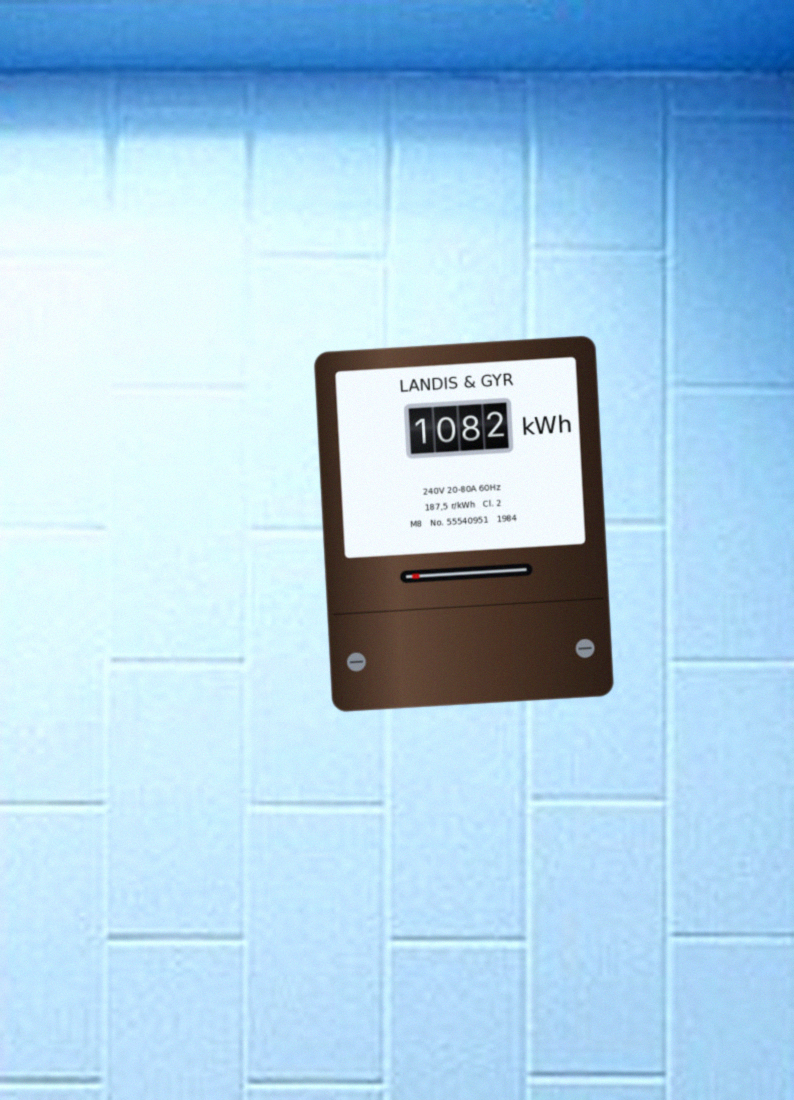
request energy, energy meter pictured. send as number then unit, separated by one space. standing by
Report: 1082 kWh
